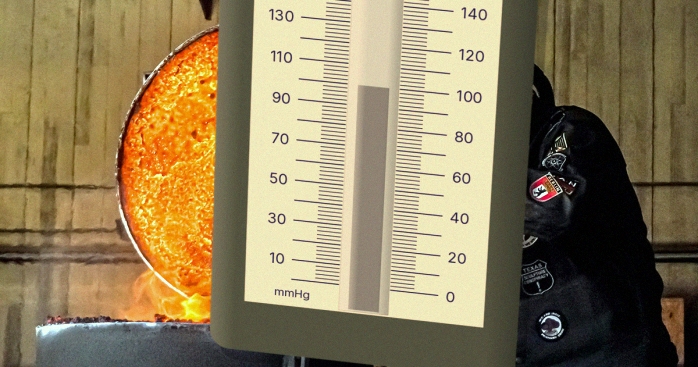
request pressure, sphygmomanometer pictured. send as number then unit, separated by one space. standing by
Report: 100 mmHg
